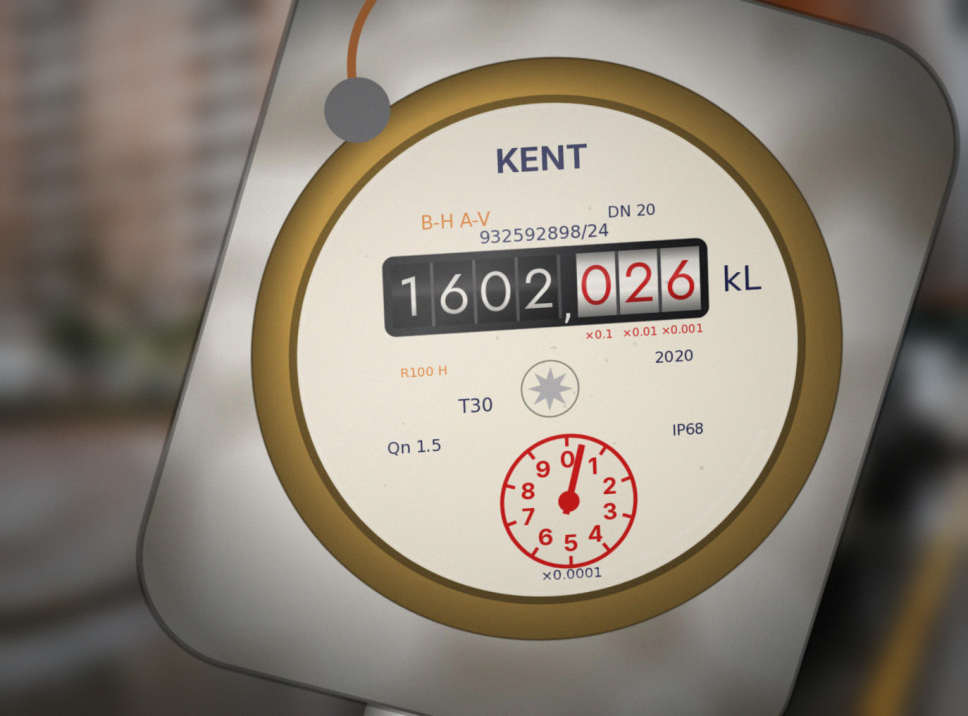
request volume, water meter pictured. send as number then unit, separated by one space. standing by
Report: 1602.0260 kL
